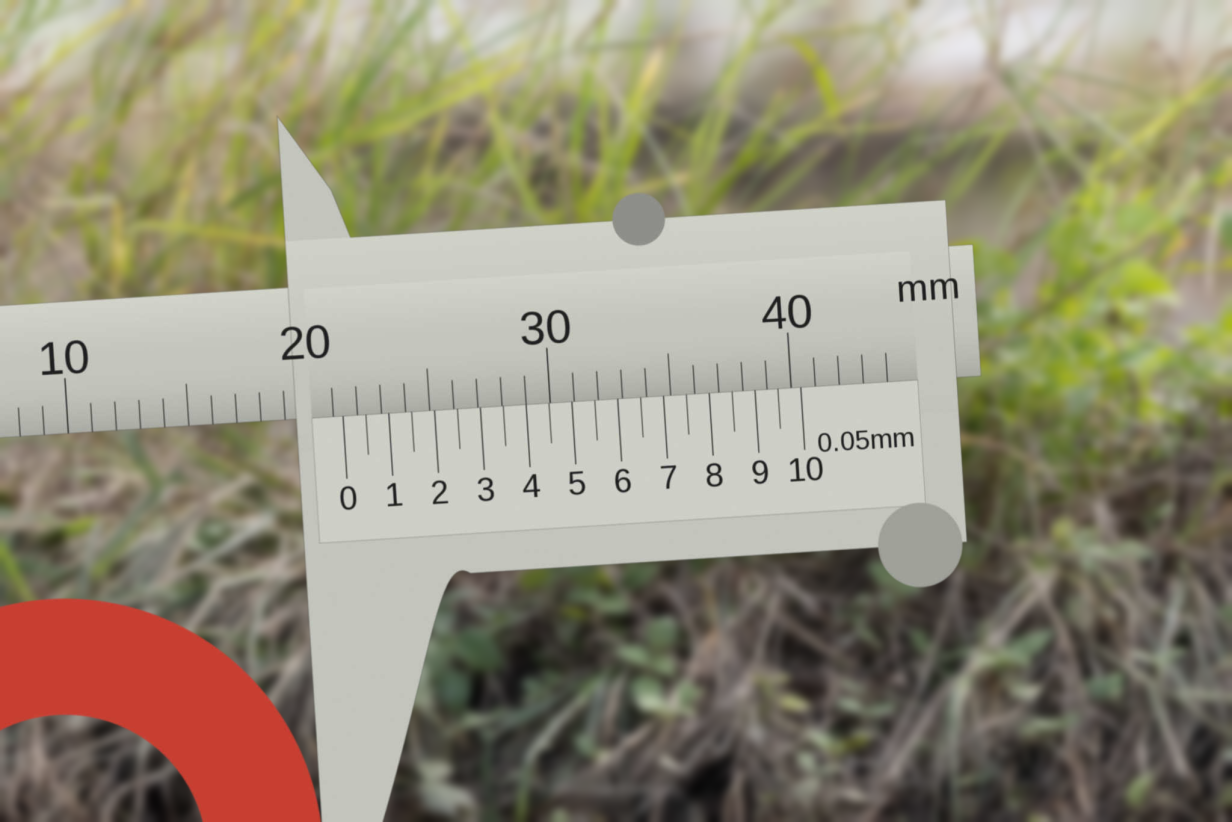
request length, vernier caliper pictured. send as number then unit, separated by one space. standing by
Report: 21.40 mm
